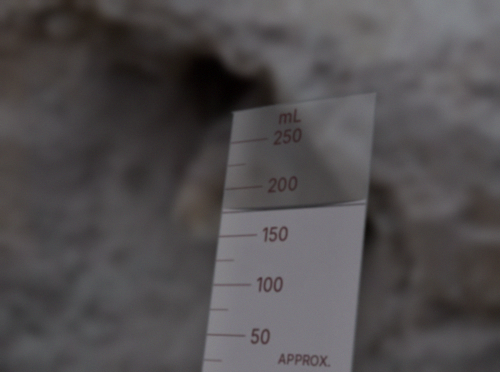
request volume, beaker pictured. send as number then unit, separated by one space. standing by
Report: 175 mL
